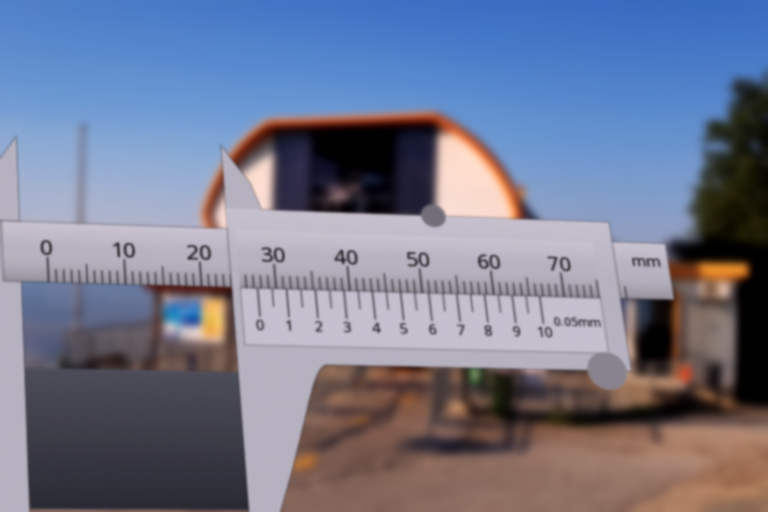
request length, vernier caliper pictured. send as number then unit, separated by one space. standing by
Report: 27.5 mm
